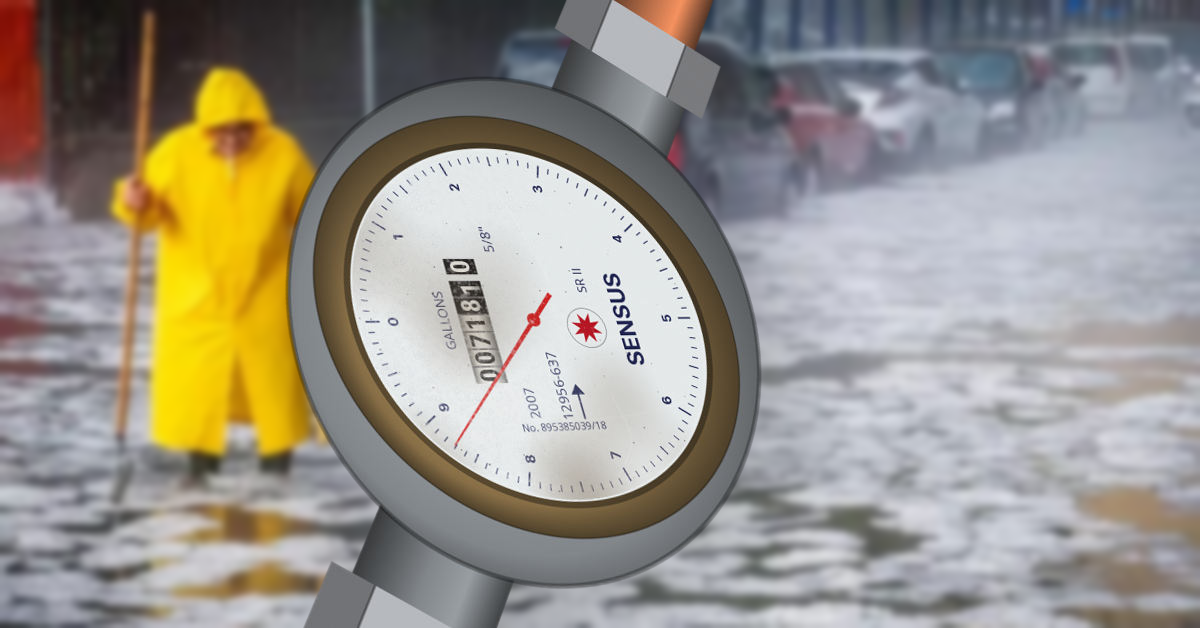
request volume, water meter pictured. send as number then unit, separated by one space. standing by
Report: 71808.7 gal
